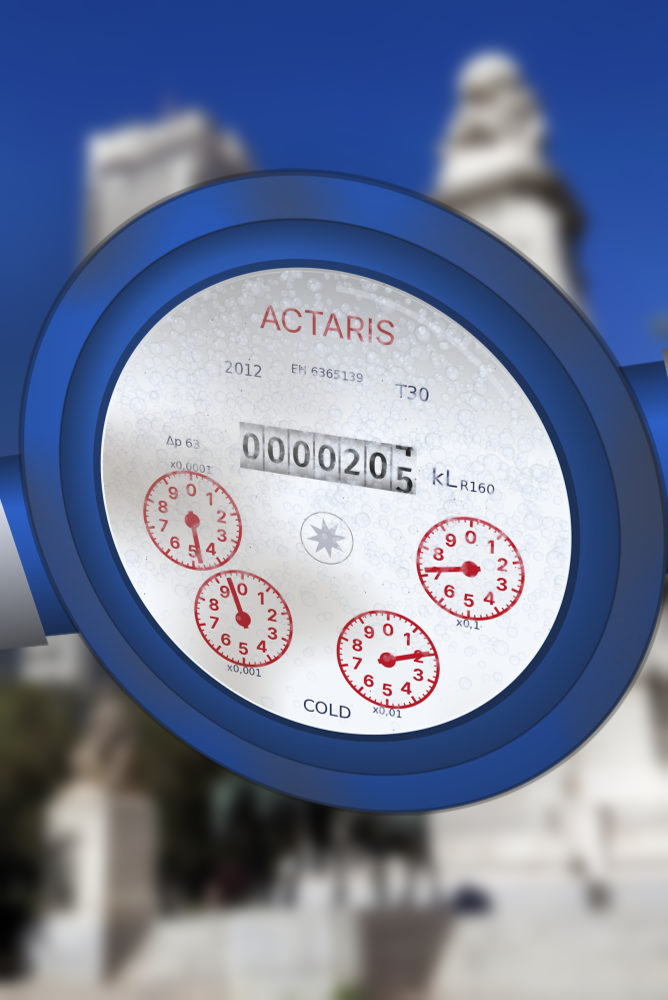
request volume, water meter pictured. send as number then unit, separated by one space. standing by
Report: 204.7194 kL
